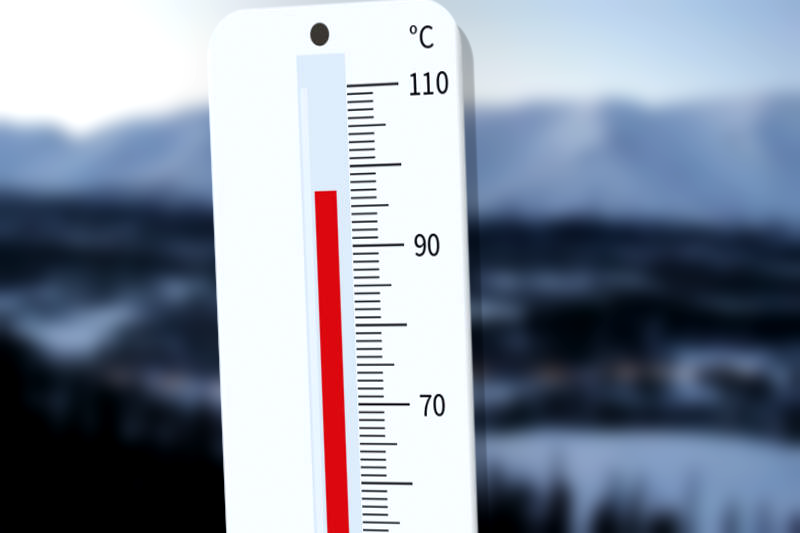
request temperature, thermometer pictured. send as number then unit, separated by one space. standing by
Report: 97 °C
